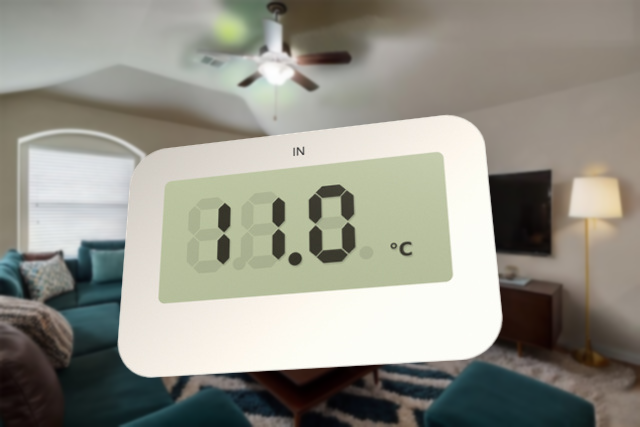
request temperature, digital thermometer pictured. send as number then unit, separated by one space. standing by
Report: 11.0 °C
